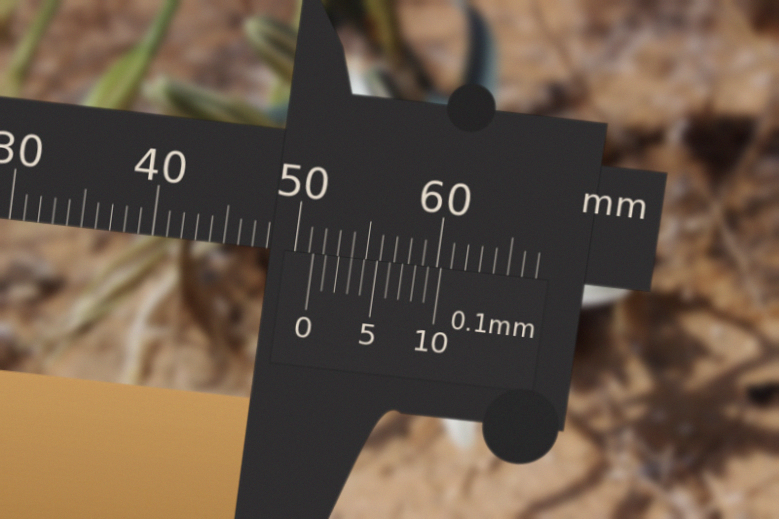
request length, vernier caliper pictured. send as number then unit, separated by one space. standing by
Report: 51.3 mm
